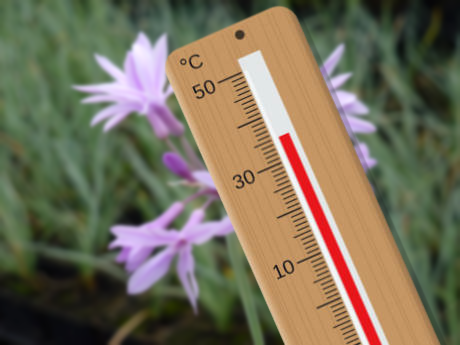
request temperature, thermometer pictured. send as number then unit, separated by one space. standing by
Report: 35 °C
